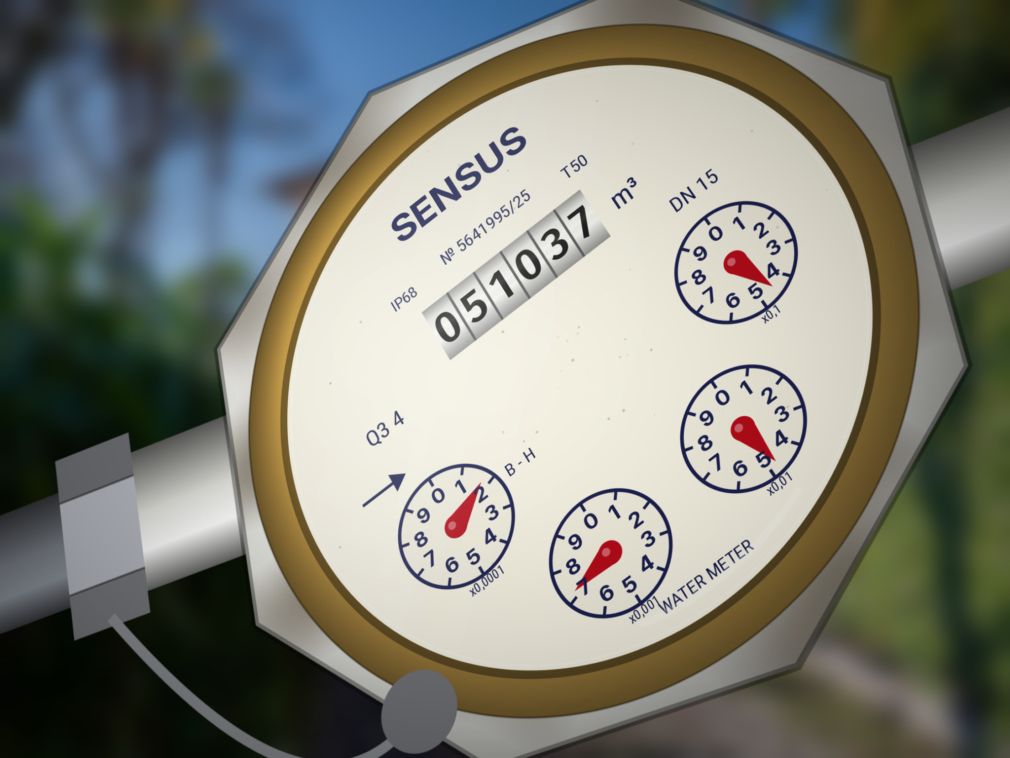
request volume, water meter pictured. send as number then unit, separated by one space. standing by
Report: 51037.4471 m³
